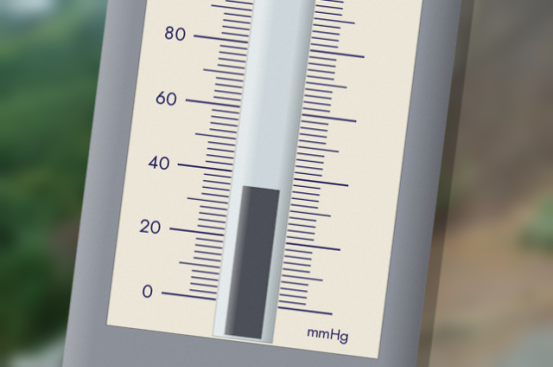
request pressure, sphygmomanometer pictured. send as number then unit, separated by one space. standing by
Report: 36 mmHg
